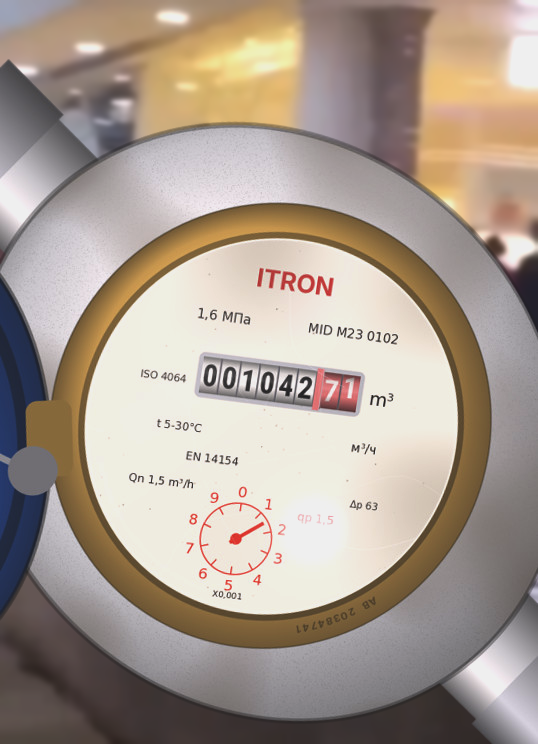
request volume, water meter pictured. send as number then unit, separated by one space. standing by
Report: 1042.711 m³
